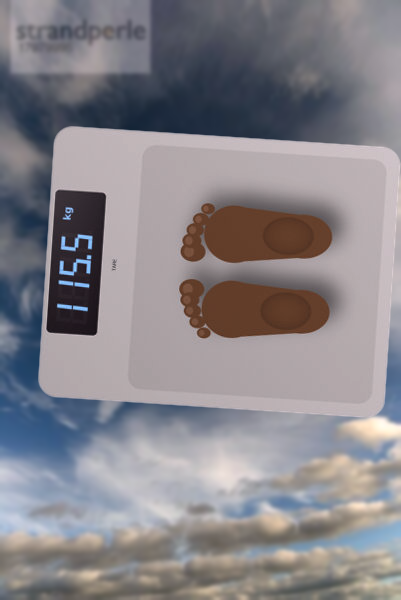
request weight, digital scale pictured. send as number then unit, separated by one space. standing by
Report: 115.5 kg
